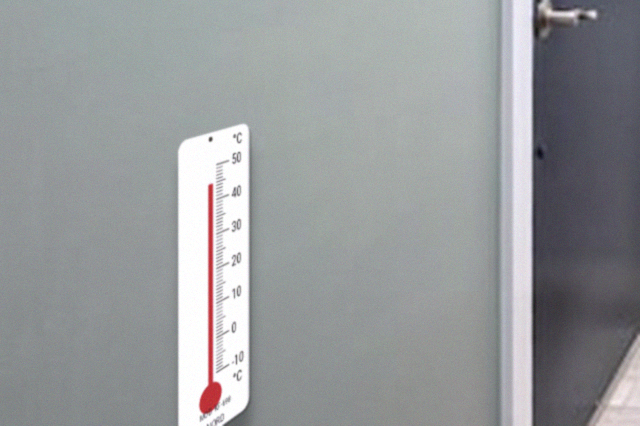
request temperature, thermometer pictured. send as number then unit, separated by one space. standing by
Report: 45 °C
